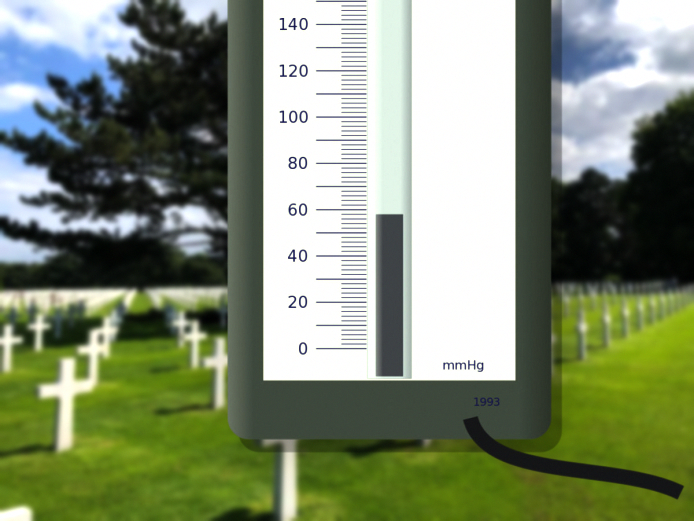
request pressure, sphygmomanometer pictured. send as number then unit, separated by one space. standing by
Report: 58 mmHg
